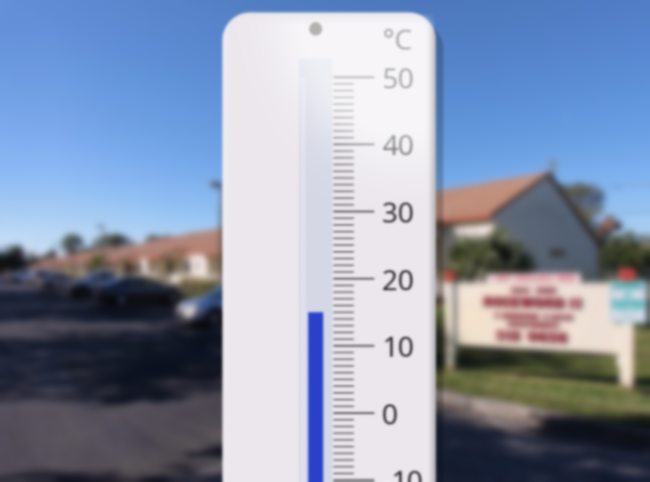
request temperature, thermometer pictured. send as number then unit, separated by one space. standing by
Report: 15 °C
